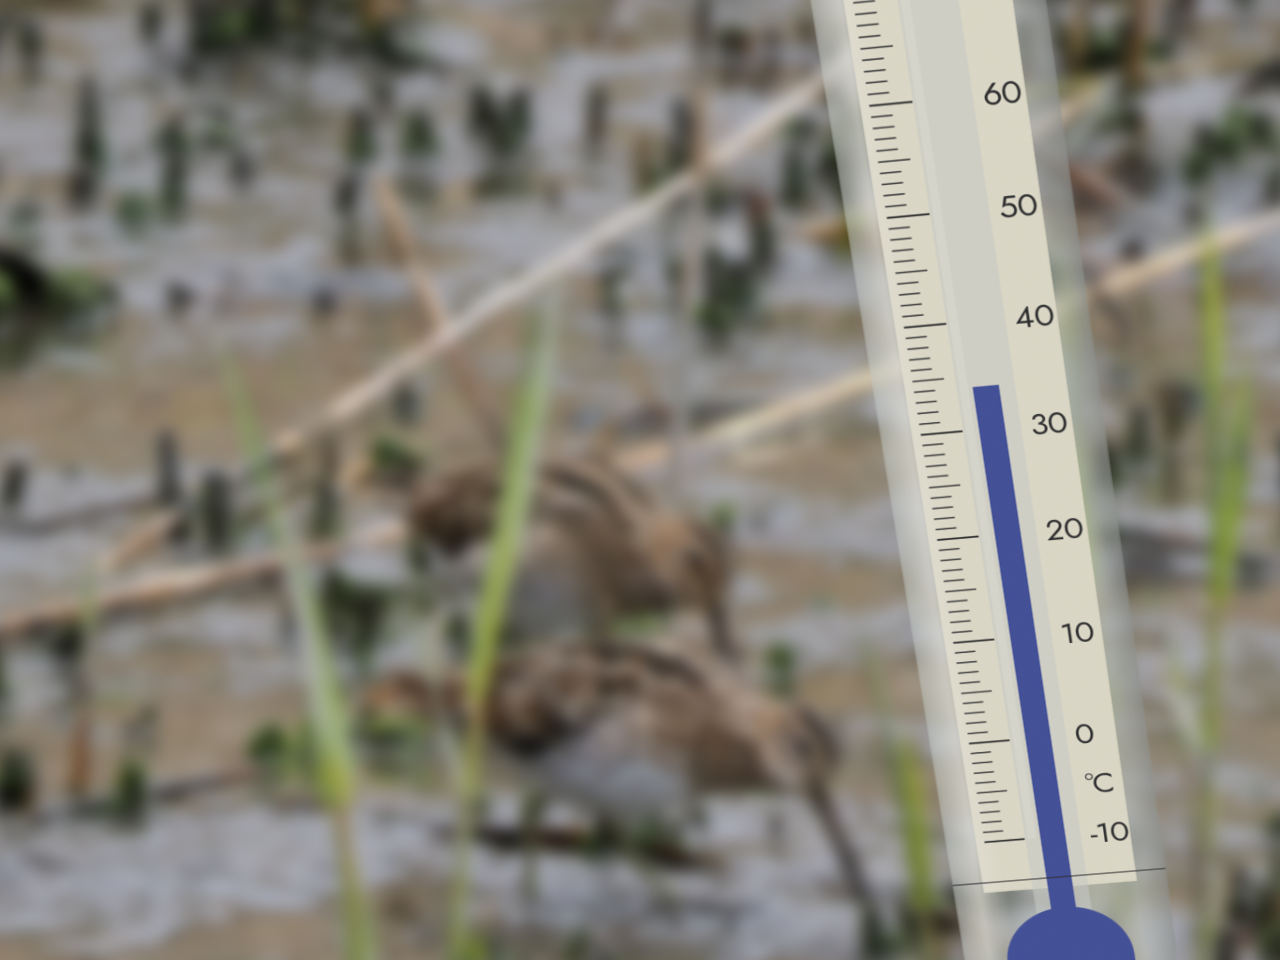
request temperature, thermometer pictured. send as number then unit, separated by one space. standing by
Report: 34 °C
